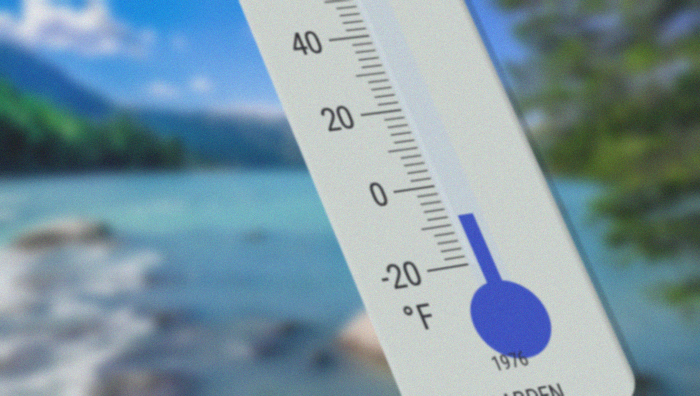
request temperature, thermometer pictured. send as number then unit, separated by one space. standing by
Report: -8 °F
